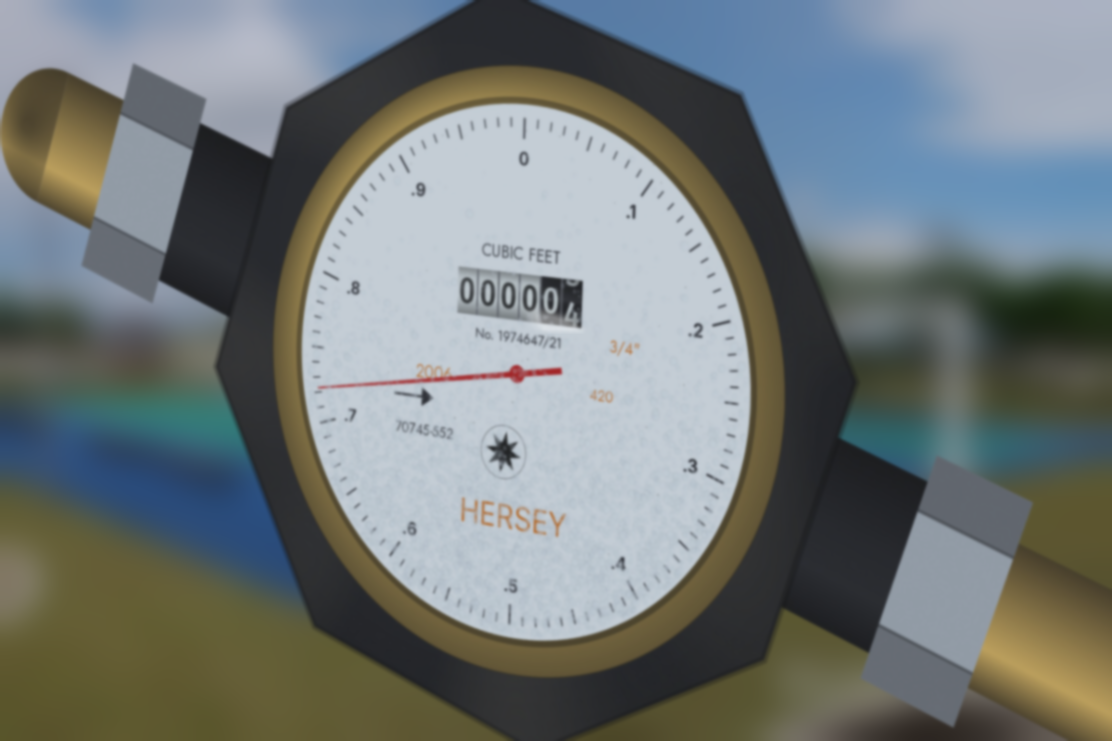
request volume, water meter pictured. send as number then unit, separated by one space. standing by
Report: 3.72 ft³
